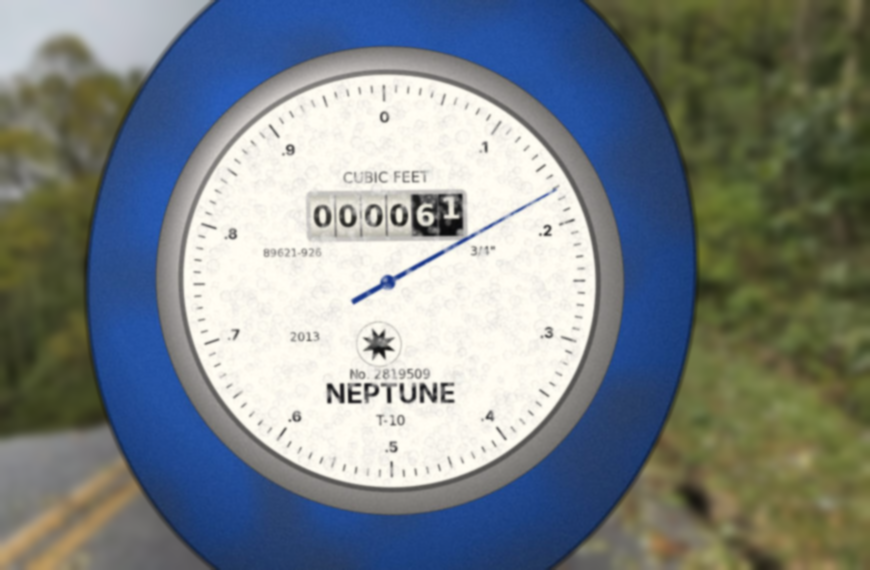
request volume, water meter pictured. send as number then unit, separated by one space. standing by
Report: 61.17 ft³
